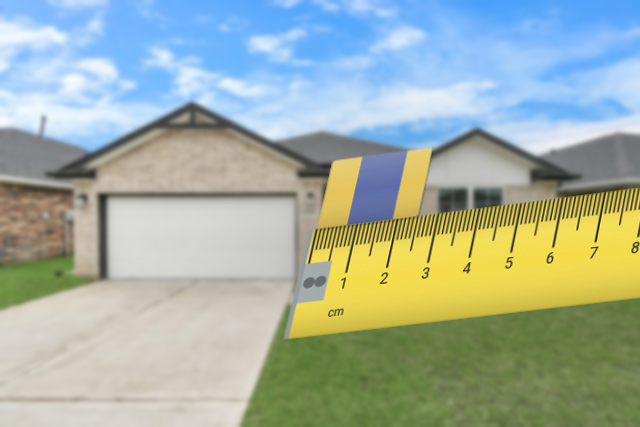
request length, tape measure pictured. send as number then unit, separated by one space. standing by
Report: 2.5 cm
